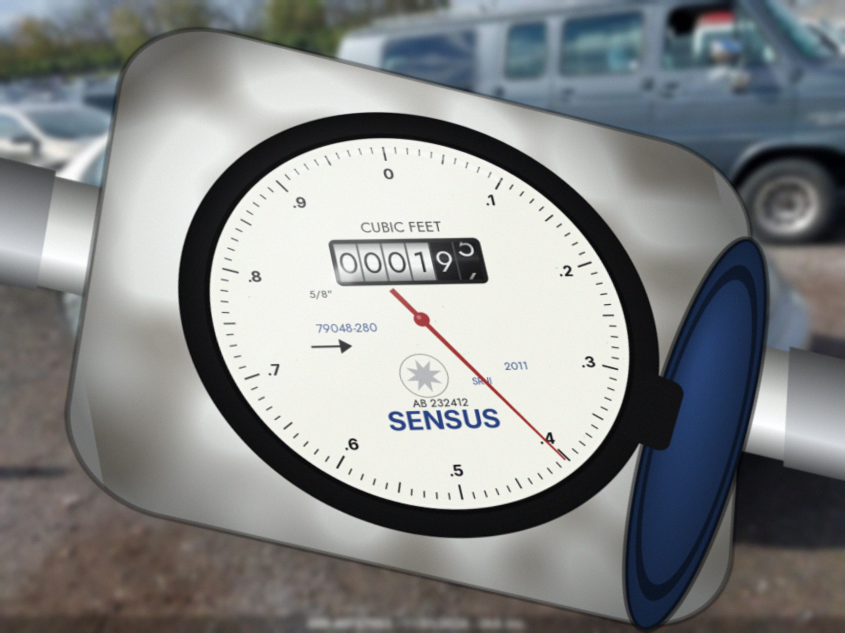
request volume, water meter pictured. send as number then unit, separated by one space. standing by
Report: 195.40 ft³
